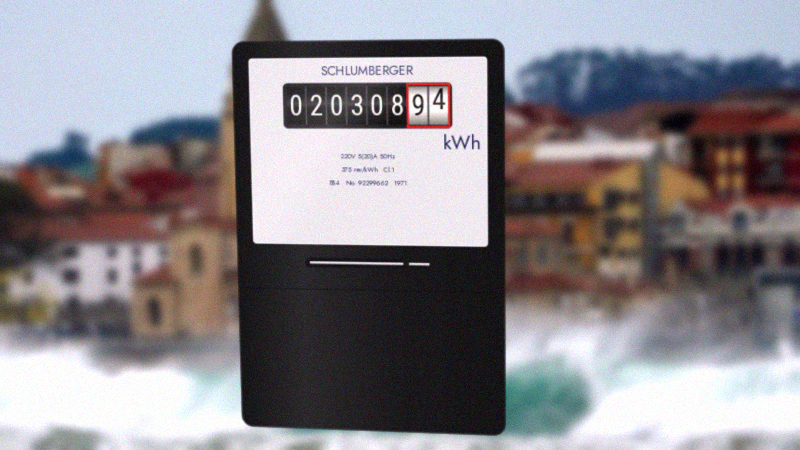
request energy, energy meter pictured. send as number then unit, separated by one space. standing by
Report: 20308.94 kWh
